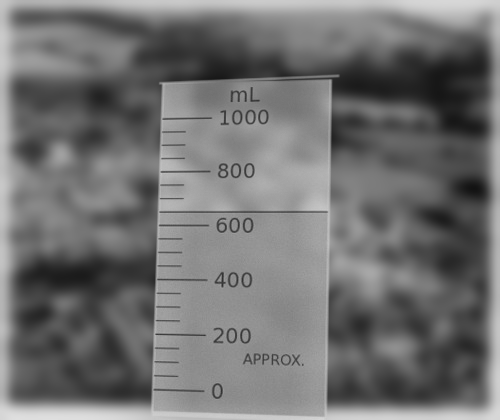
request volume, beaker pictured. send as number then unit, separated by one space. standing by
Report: 650 mL
